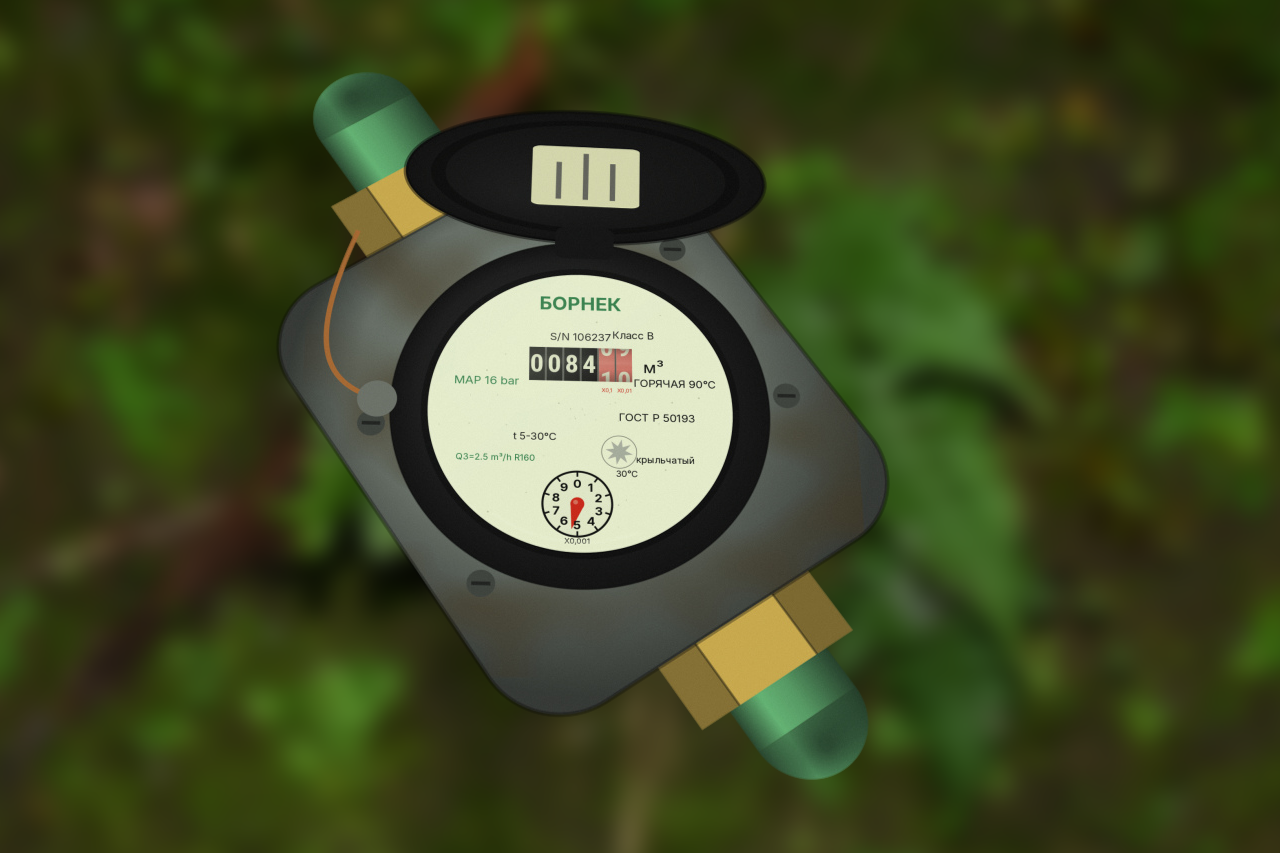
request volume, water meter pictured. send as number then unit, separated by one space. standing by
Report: 84.095 m³
